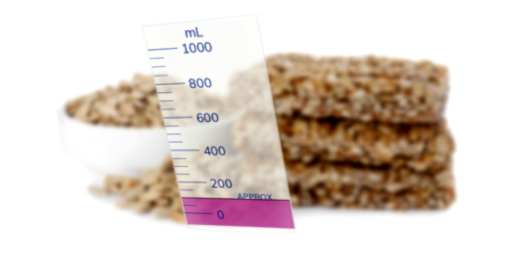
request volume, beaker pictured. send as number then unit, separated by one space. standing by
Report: 100 mL
